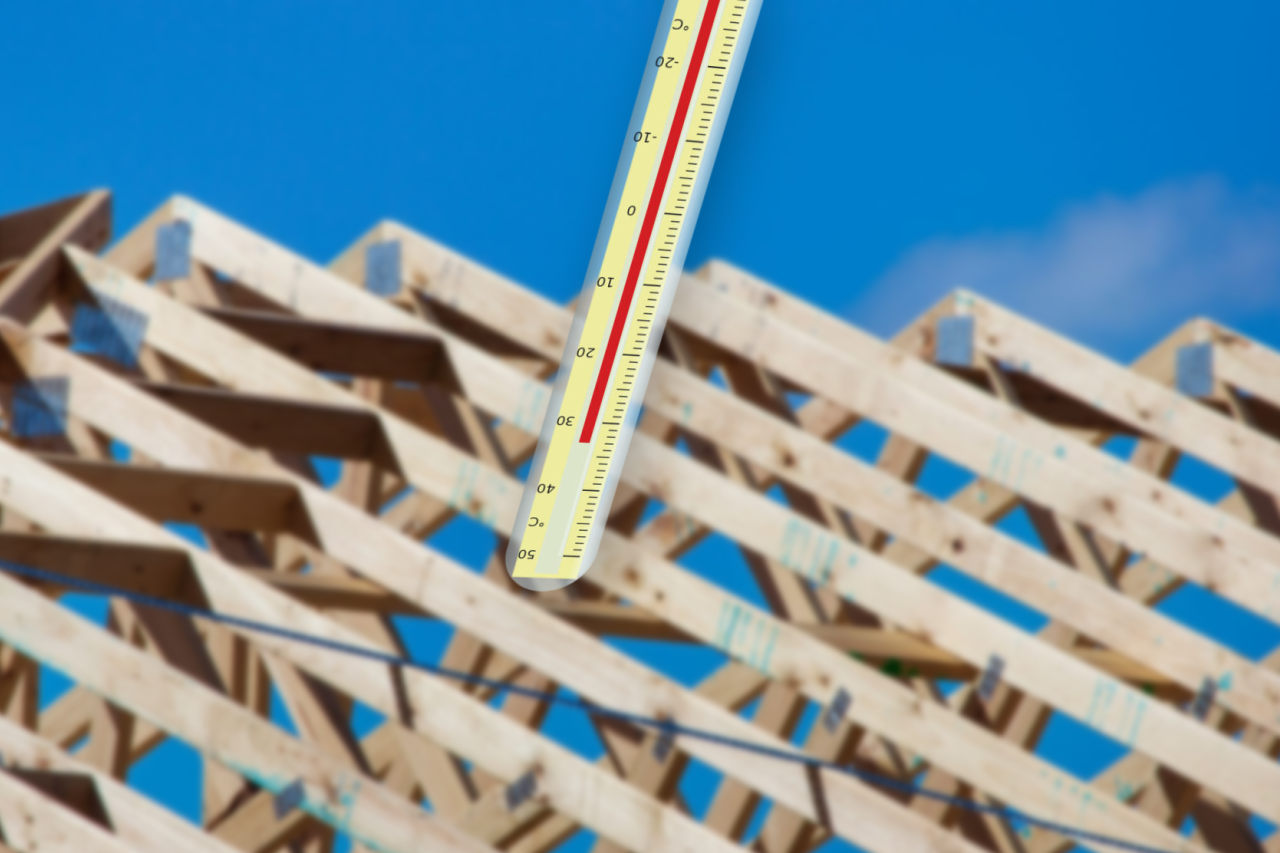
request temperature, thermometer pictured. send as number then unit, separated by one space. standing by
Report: 33 °C
